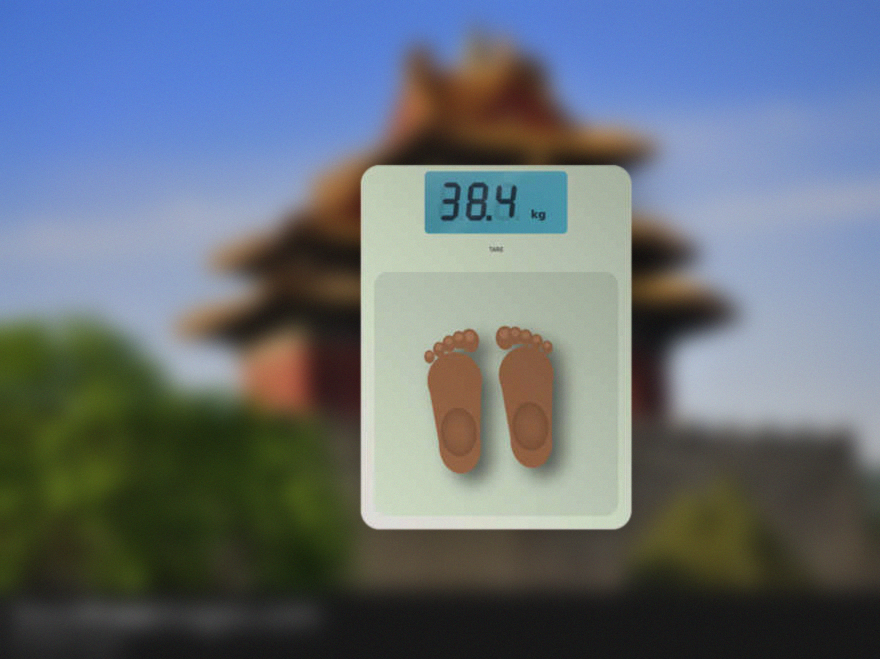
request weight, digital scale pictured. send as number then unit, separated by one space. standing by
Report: 38.4 kg
